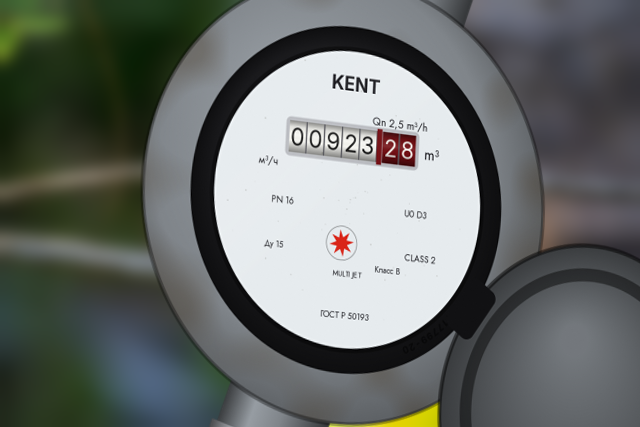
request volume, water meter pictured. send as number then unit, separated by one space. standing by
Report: 923.28 m³
